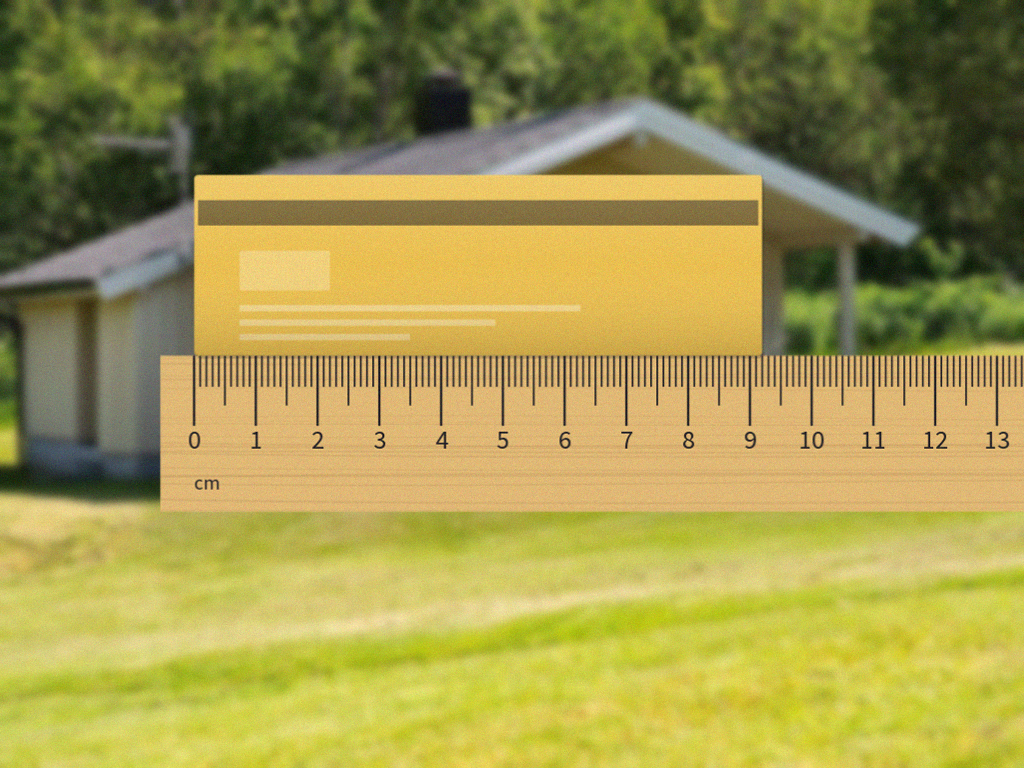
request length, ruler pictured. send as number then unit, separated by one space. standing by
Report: 9.2 cm
